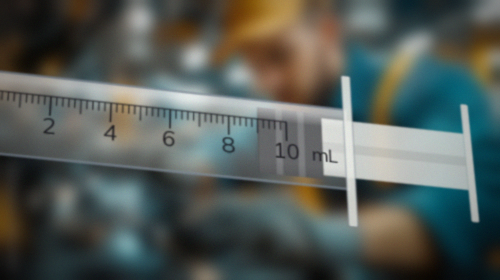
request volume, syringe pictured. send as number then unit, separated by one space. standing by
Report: 9 mL
